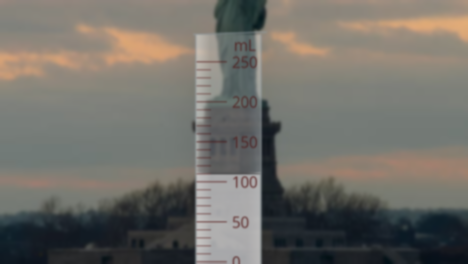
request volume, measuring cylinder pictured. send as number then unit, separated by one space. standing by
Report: 110 mL
